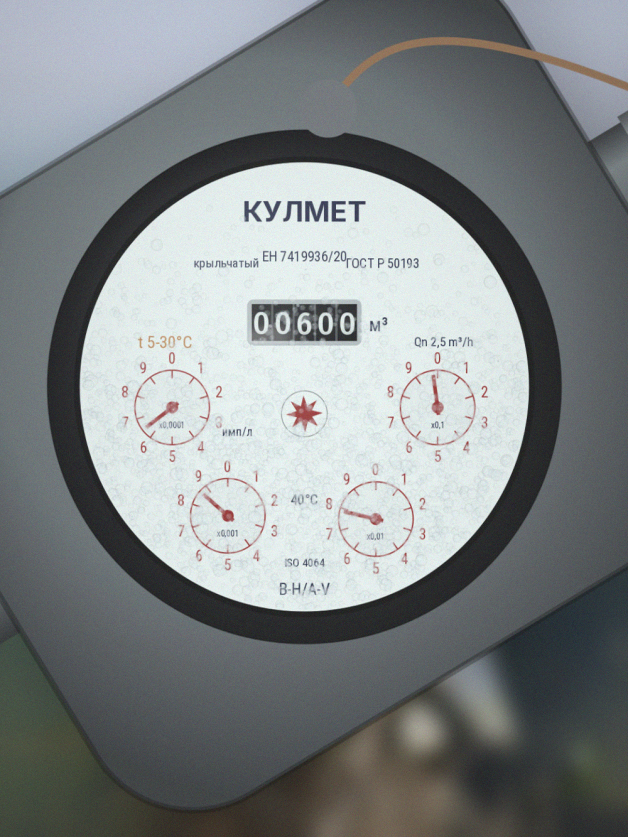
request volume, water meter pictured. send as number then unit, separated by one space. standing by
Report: 599.9786 m³
